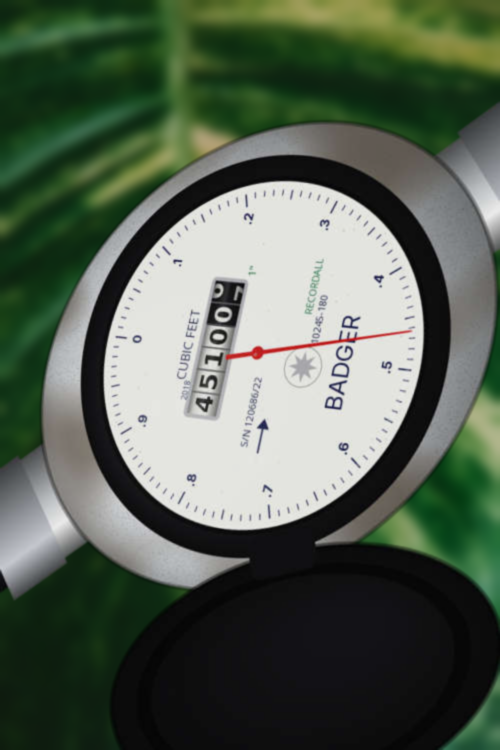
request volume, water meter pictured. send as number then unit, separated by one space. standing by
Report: 451006.46 ft³
